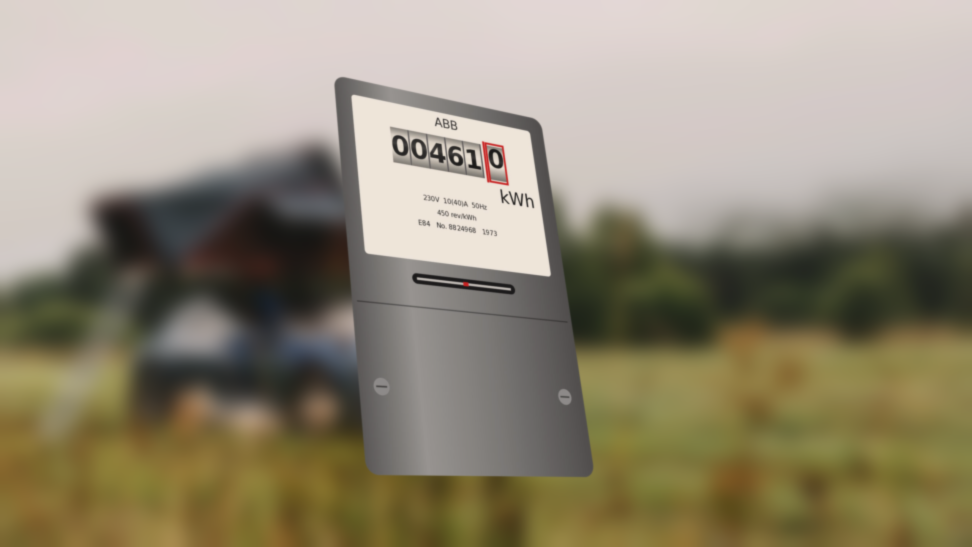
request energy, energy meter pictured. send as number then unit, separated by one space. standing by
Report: 461.0 kWh
